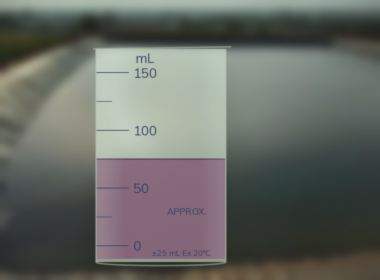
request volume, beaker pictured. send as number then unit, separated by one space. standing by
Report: 75 mL
